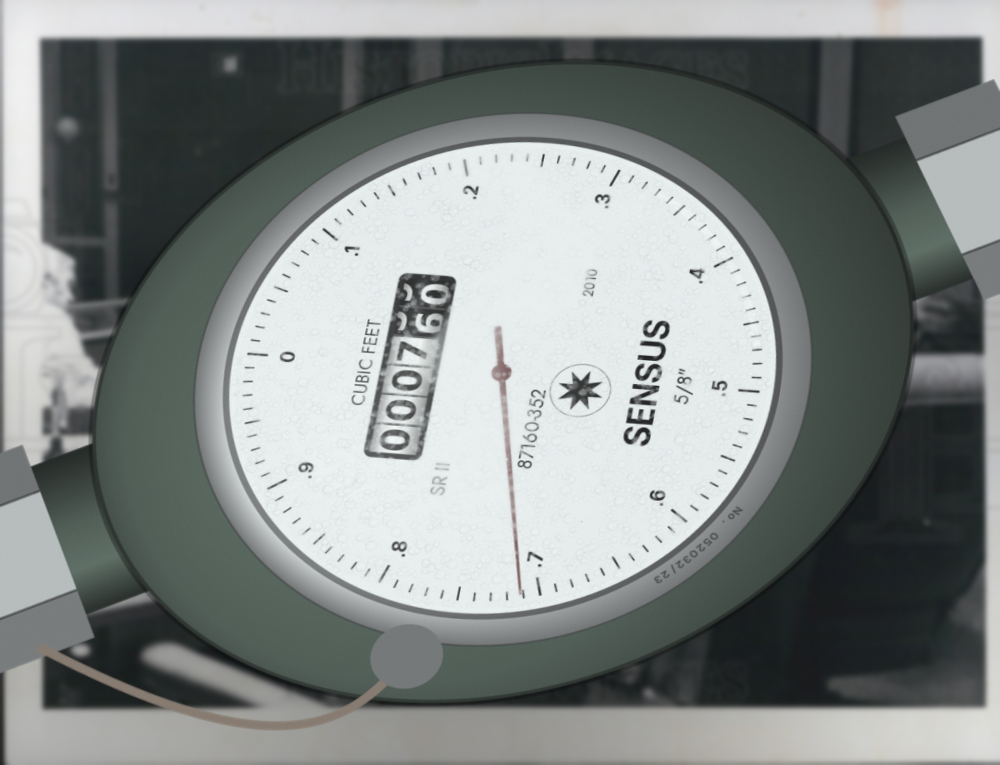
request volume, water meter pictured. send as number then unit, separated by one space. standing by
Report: 759.71 ft³
